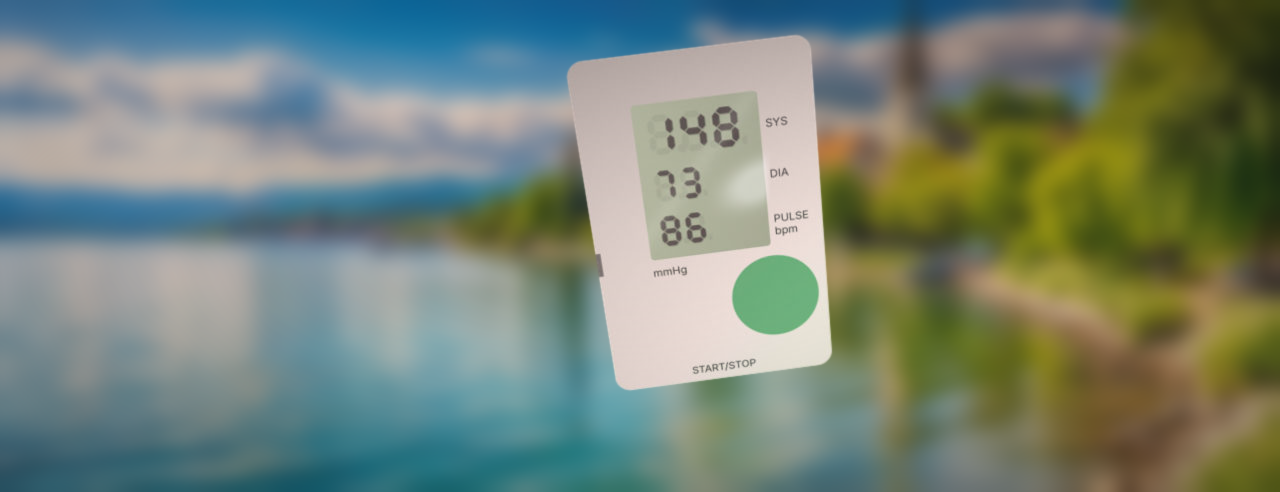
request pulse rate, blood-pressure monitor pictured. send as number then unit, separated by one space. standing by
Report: 86 bpm
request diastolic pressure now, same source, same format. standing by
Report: 73 mmHg
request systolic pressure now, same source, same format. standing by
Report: 148 mmHg
